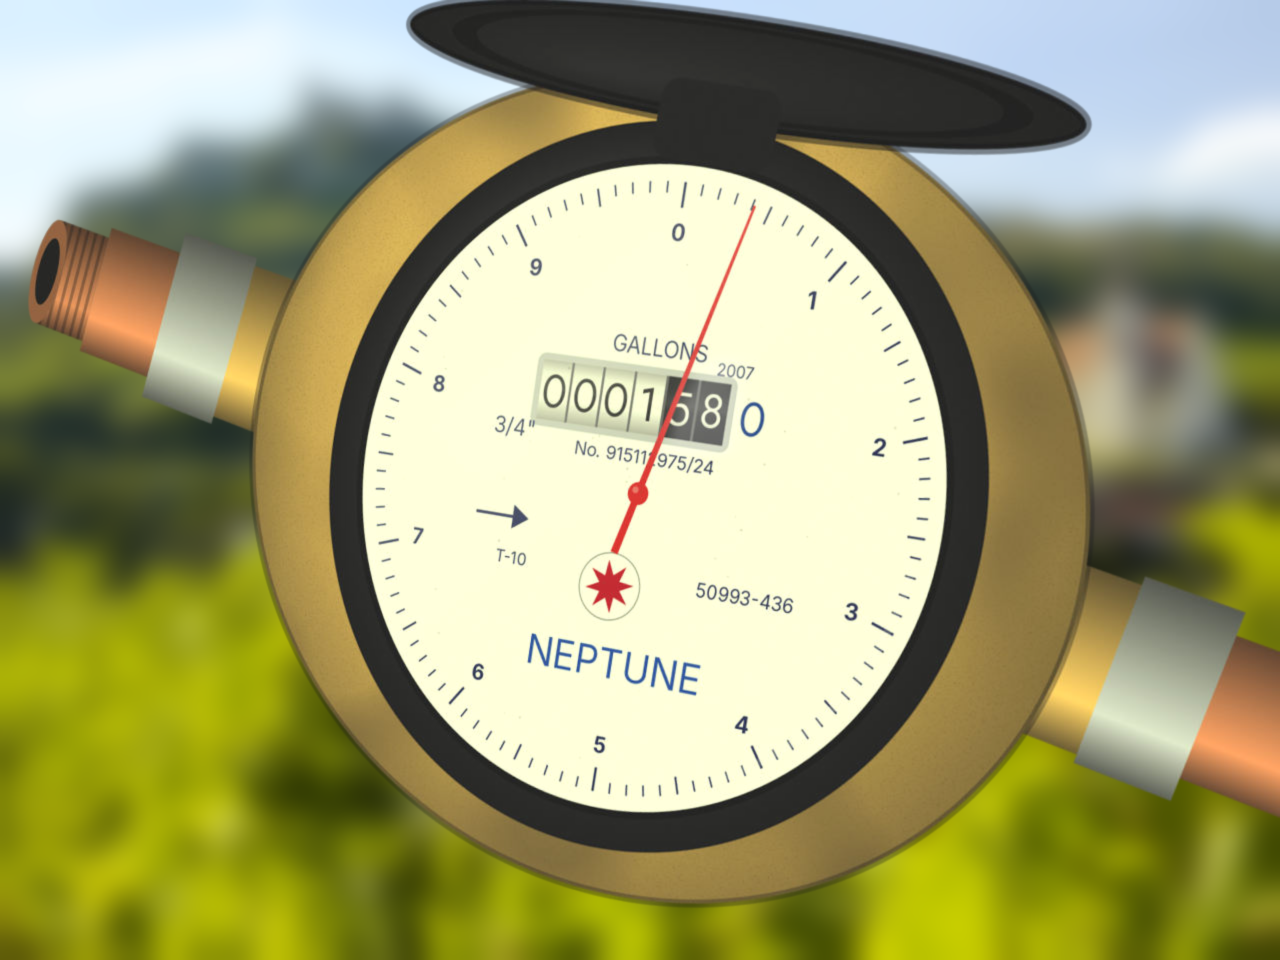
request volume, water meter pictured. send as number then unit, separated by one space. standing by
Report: 1580.4 gal
